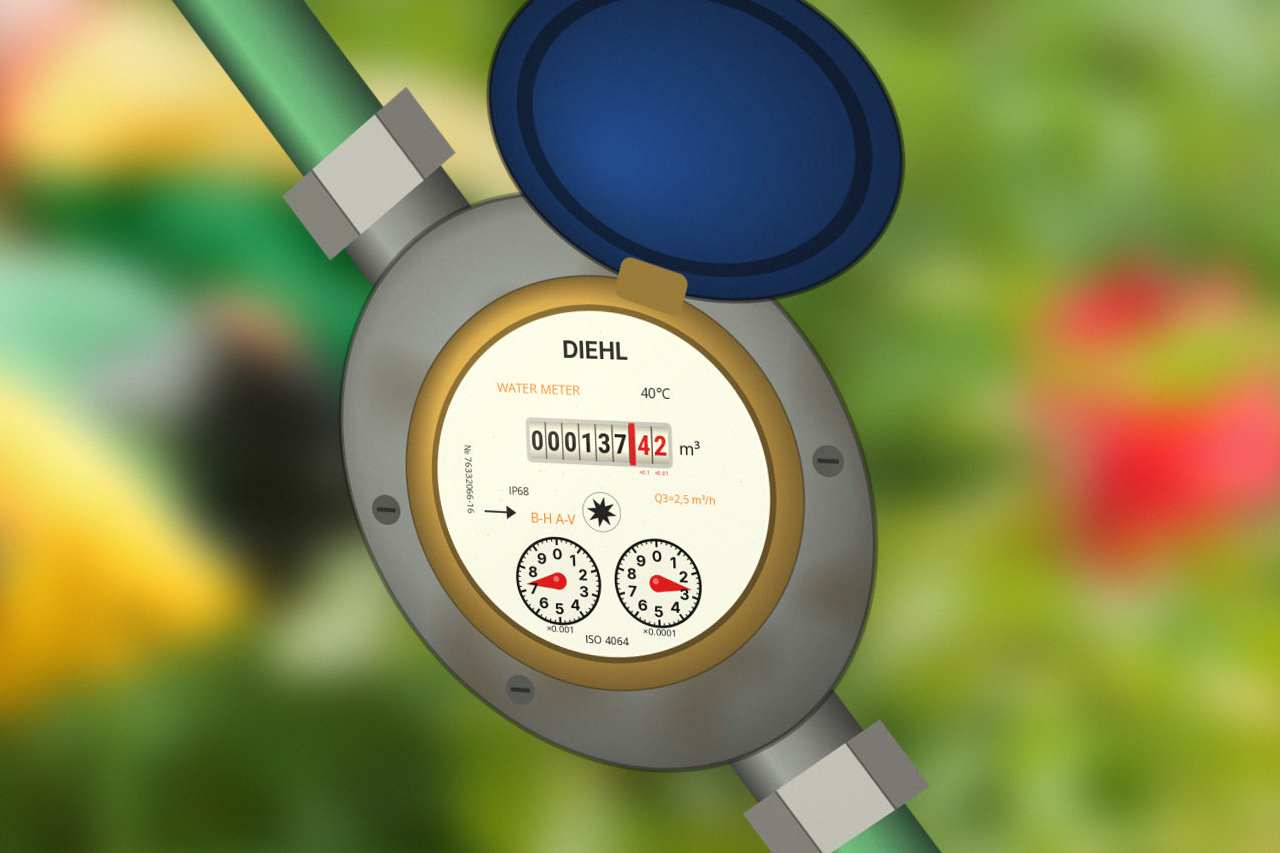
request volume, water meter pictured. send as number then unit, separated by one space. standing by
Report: 137.4272 m³
